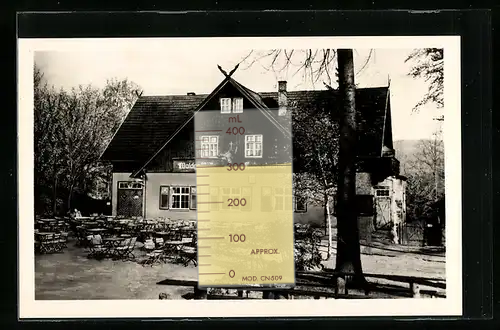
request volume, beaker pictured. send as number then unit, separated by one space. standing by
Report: 300 mL
